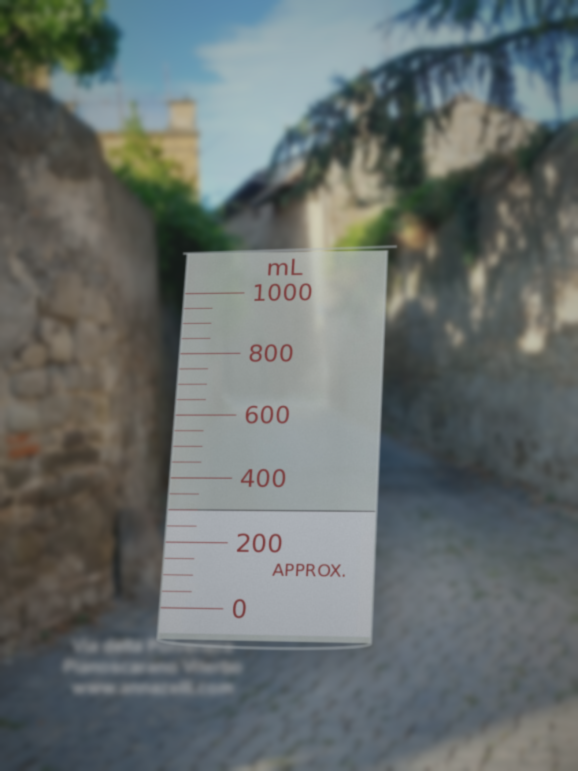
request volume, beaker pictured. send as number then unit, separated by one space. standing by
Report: 300 mL
